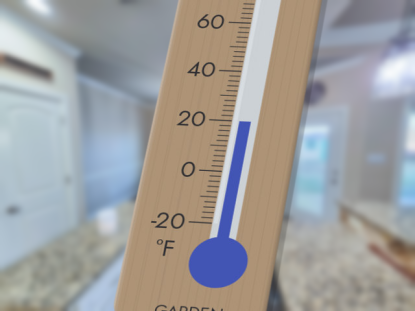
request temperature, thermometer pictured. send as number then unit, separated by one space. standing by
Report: 20 °F
